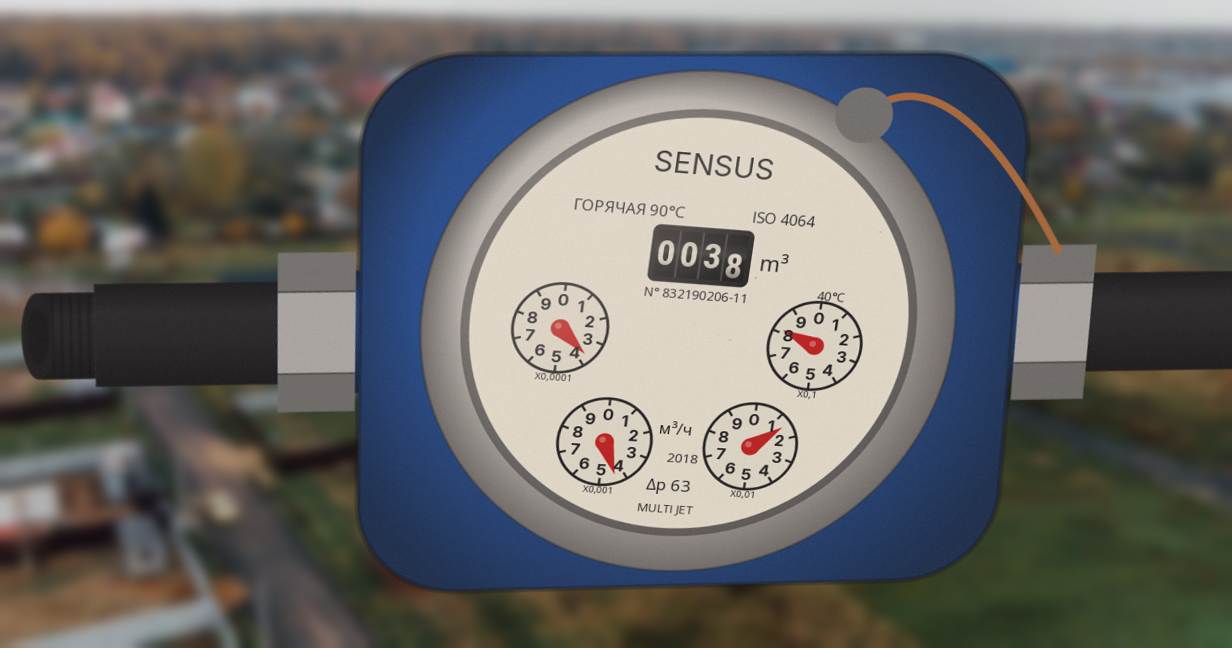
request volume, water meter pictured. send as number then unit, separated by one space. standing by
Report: 37.8143 m³
